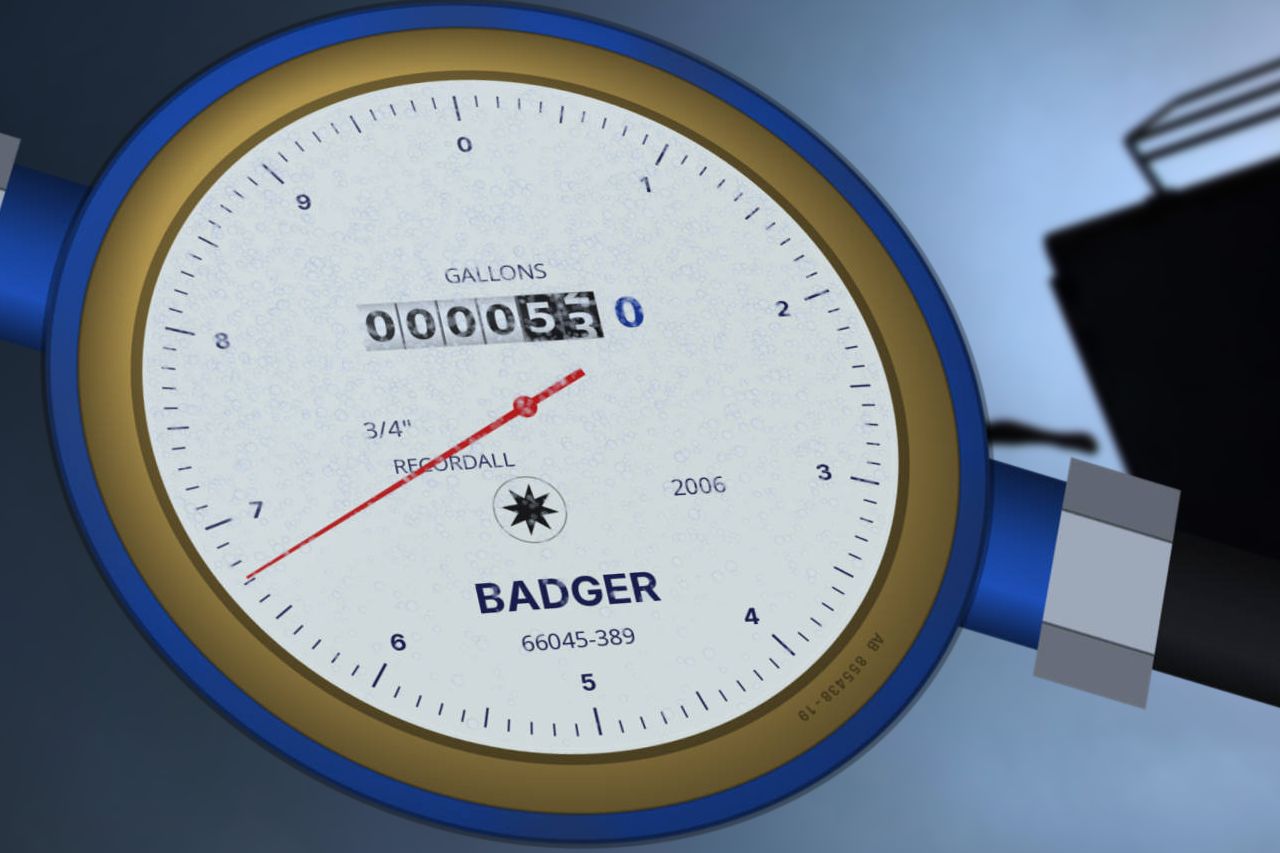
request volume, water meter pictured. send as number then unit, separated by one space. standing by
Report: 526.7 gal
